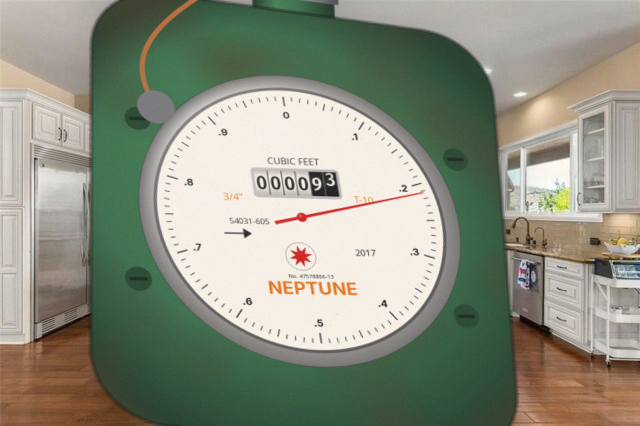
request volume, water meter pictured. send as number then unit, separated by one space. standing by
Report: 93.21 ft³
